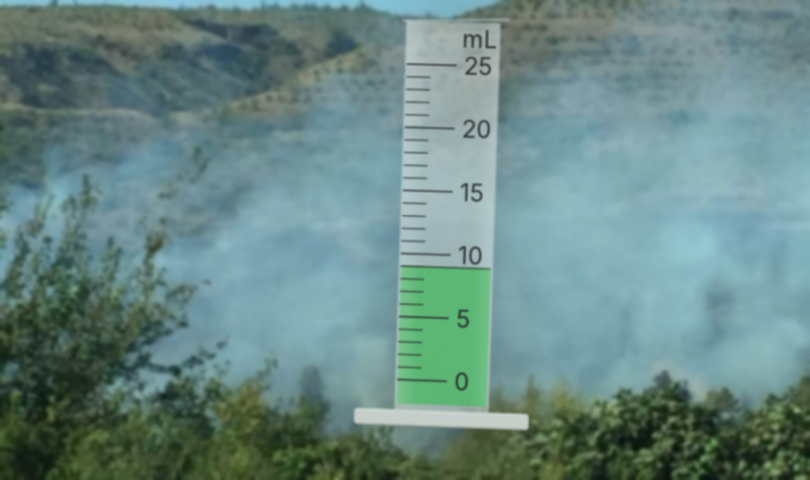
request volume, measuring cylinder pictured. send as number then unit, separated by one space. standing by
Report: 9 mL
